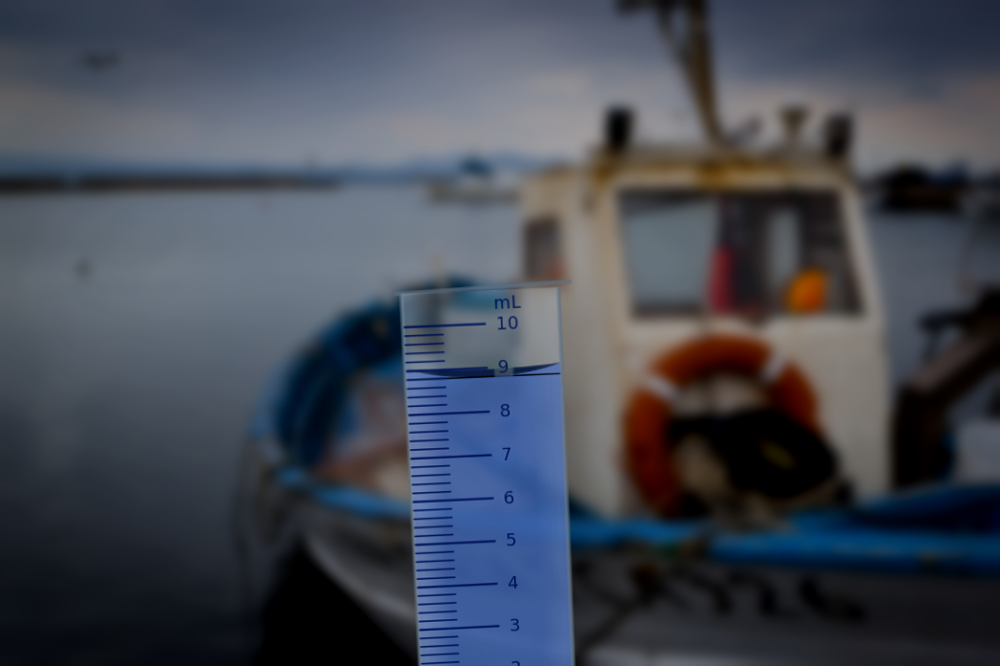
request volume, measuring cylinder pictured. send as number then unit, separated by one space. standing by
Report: 8.8 mL
